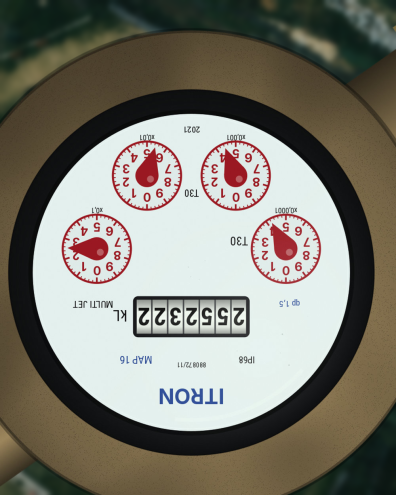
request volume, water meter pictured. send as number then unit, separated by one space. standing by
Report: 2552322.2544 kL
